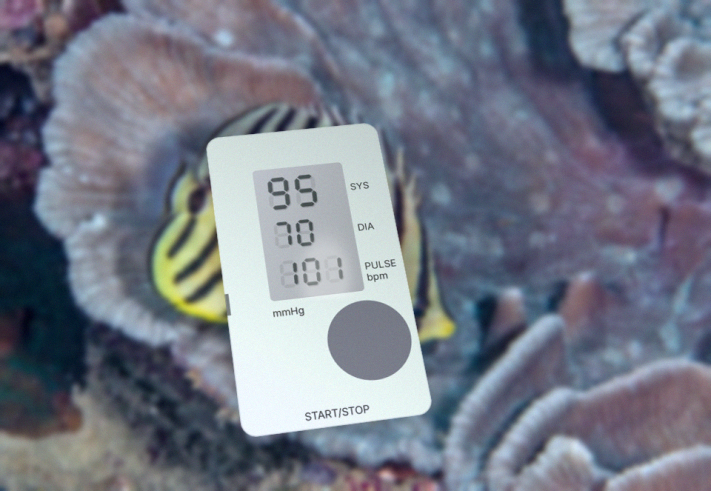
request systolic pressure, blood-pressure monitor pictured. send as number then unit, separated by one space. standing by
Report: 95 mmHg
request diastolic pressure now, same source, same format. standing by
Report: 70 mmHg
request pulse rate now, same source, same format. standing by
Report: 101 bpm
